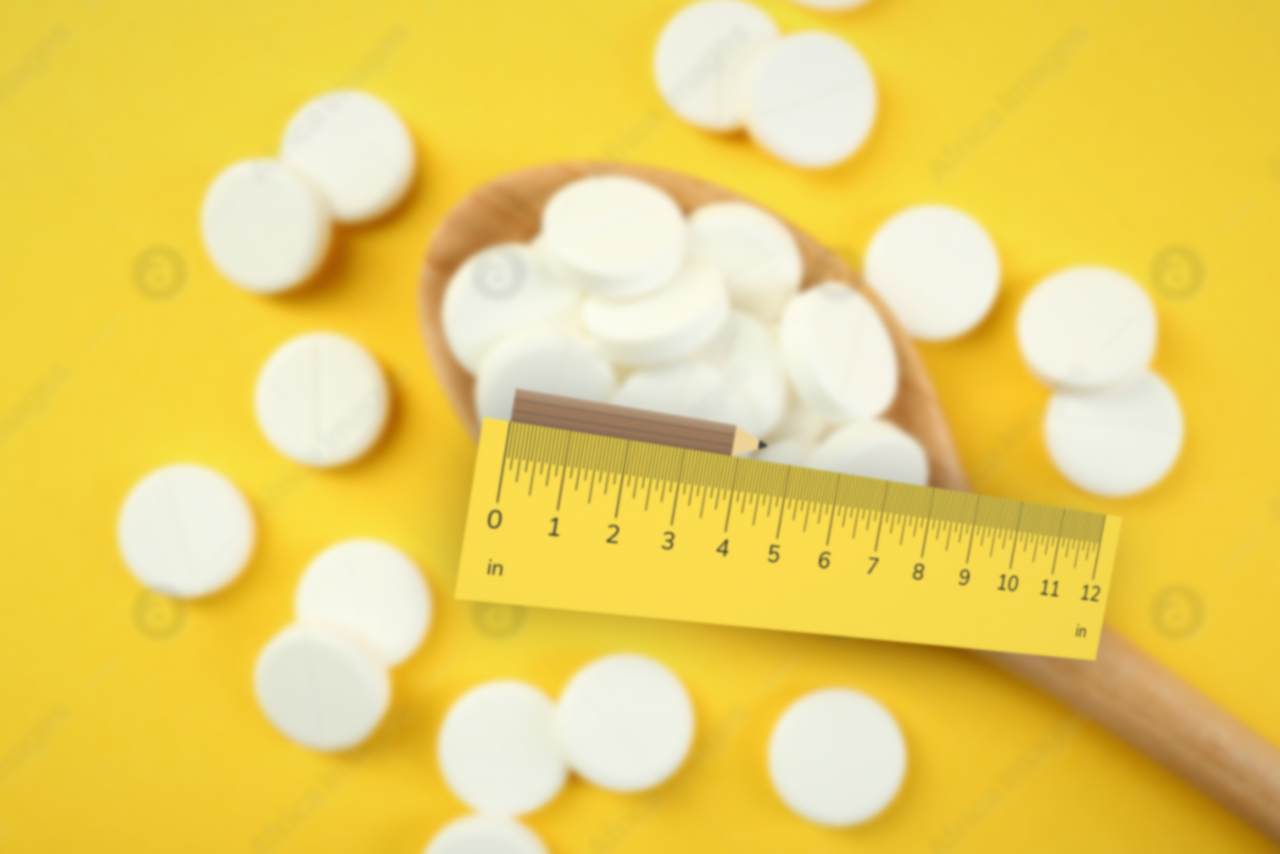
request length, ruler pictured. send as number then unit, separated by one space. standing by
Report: 4.5 in
